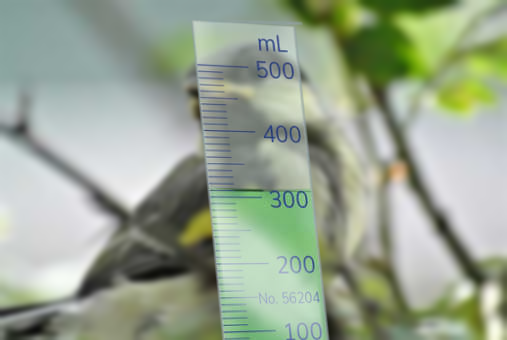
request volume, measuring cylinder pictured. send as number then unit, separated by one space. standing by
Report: 310 mL
